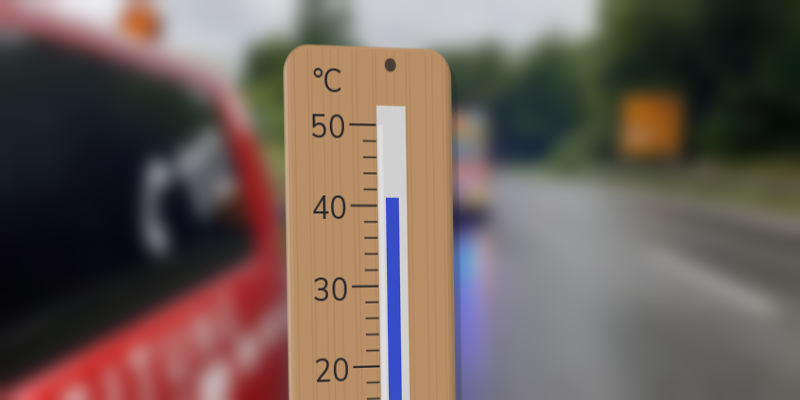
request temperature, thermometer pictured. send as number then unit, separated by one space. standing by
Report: 41 °C
